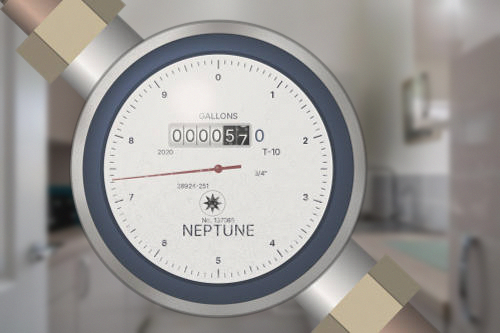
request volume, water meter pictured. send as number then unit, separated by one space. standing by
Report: 567.3 gal
